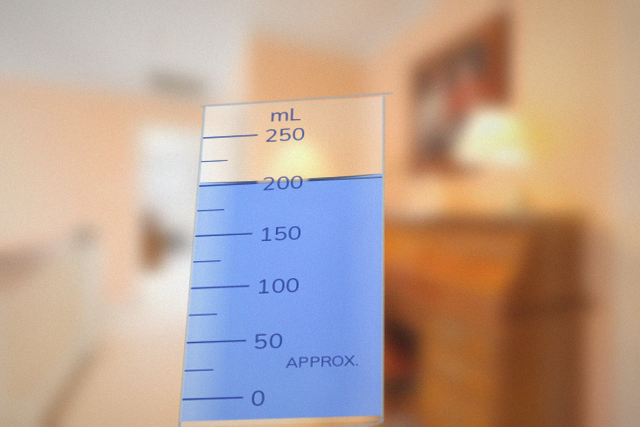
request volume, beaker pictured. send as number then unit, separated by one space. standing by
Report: 200 mL
